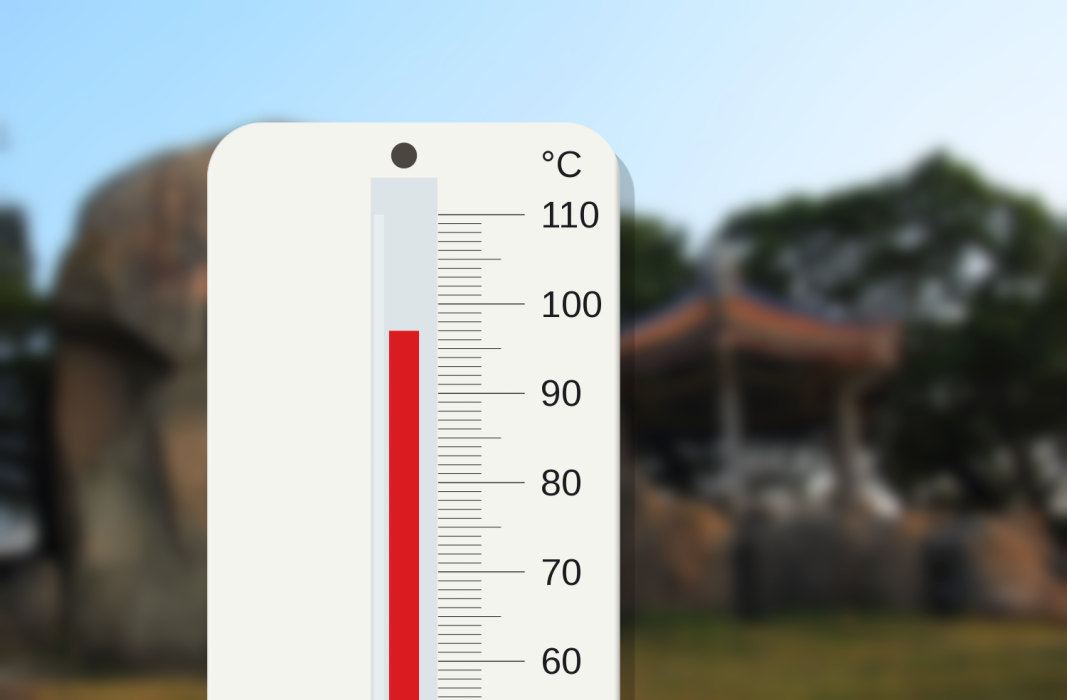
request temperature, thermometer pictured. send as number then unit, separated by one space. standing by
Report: 97 °C
